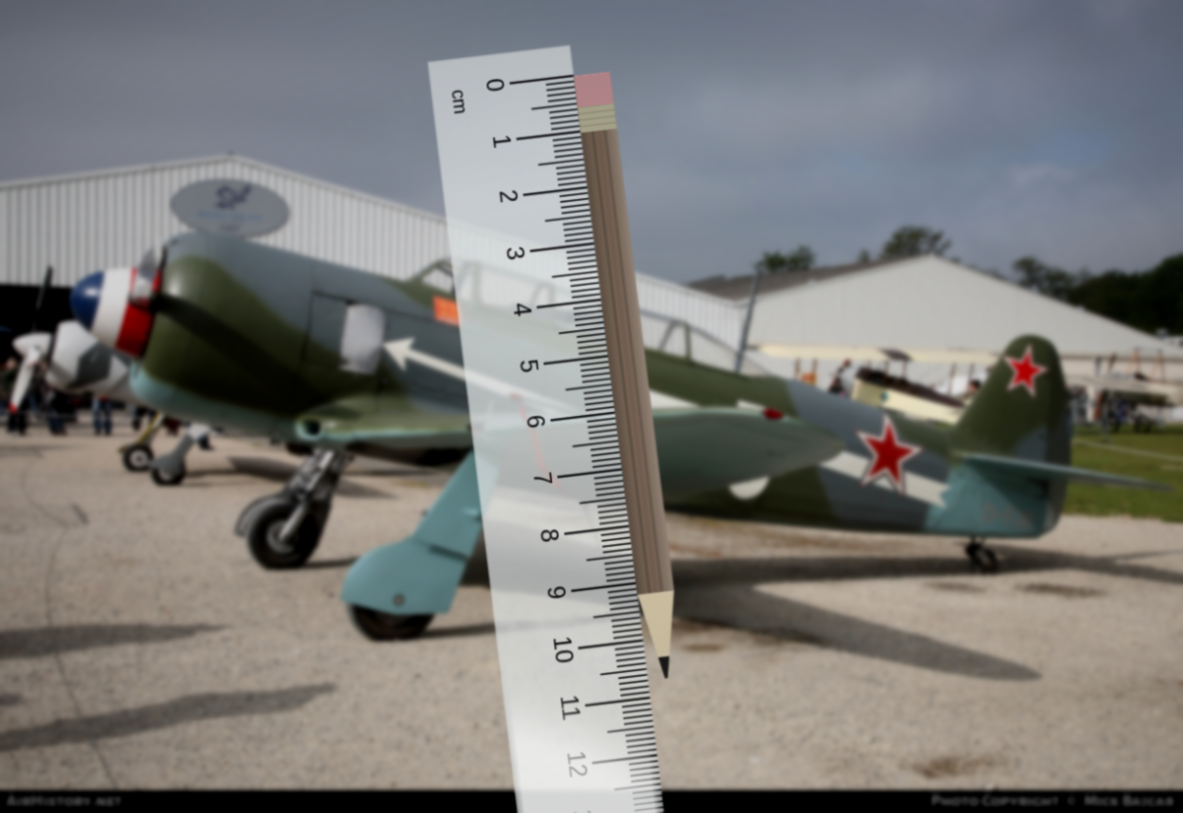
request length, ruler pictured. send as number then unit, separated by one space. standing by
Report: 10.7 cm
